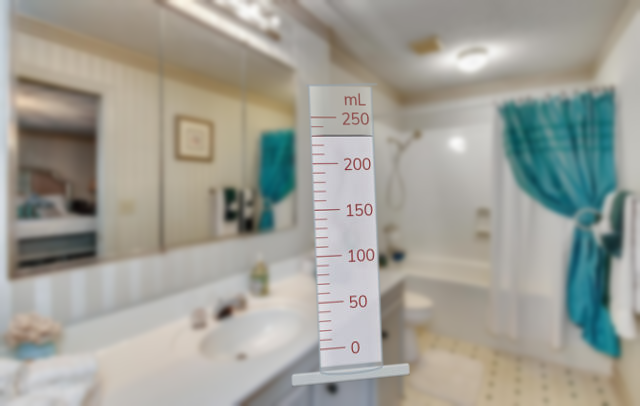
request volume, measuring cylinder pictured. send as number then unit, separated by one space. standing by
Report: 230 mL
